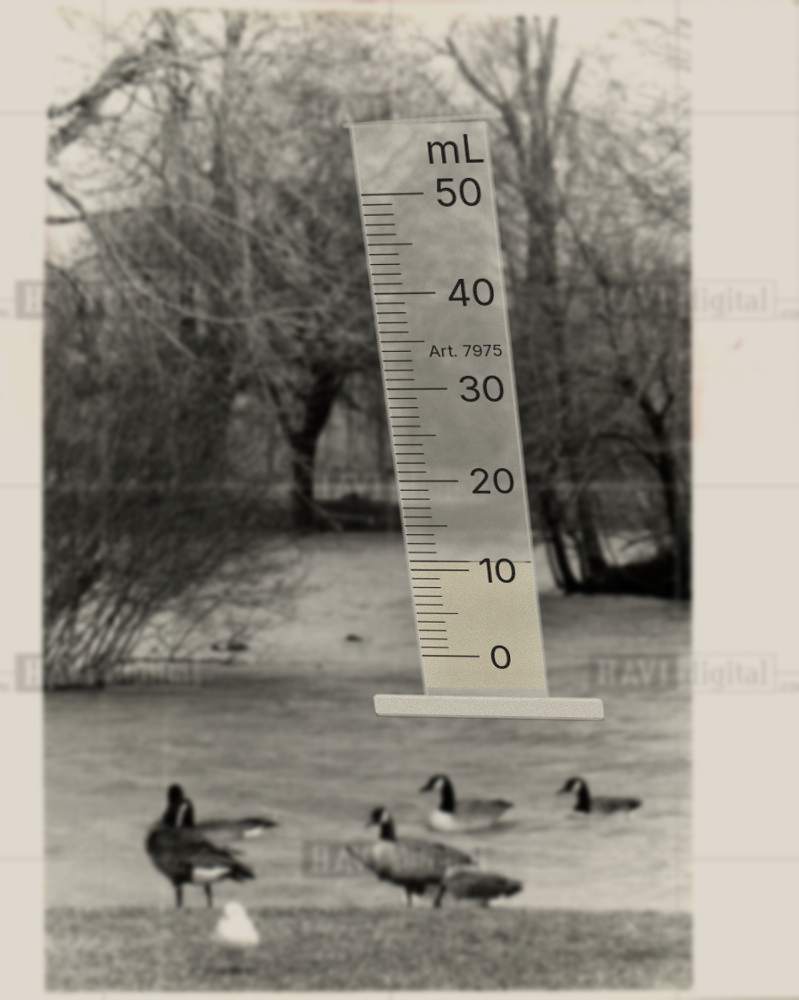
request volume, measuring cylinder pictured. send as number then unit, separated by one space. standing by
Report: 11 mL
